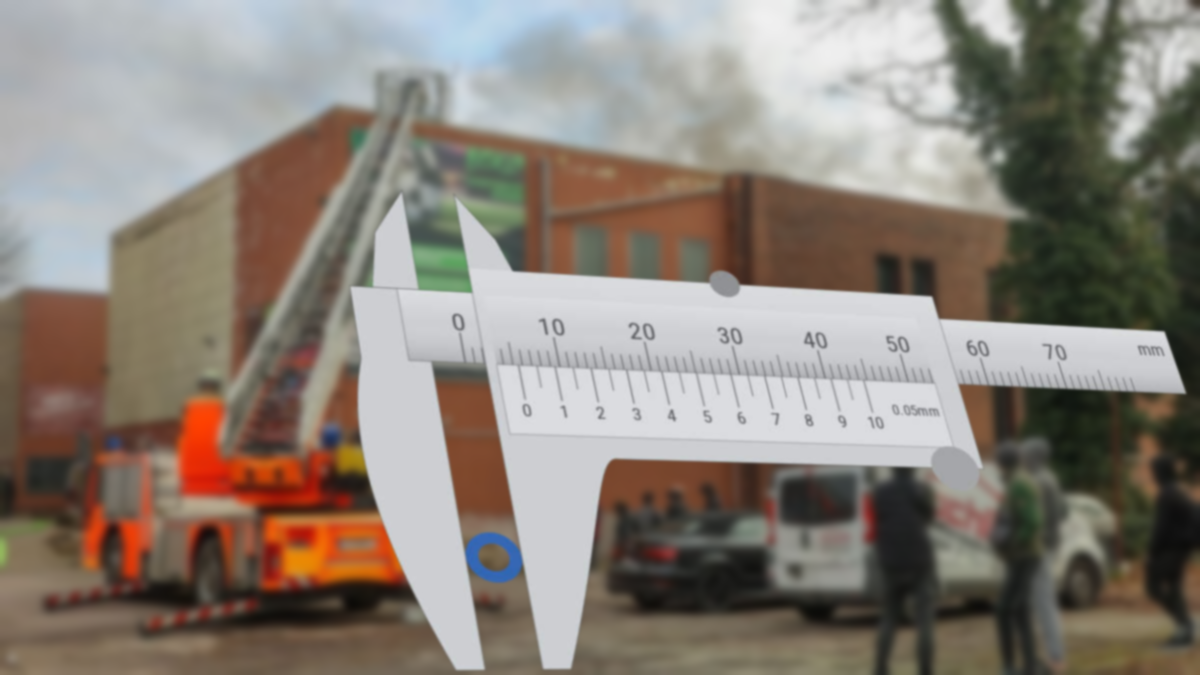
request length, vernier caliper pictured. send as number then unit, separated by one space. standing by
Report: 5.6 mm
